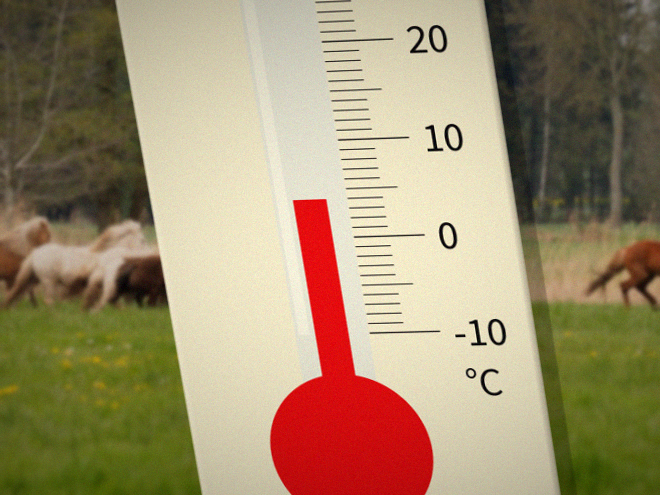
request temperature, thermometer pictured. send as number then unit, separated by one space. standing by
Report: 4 °C
